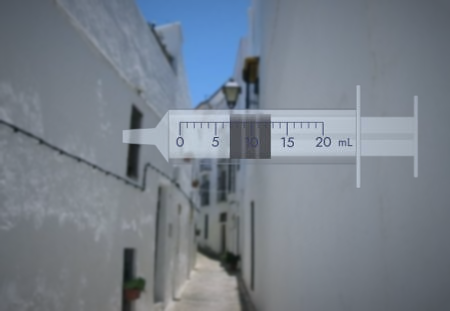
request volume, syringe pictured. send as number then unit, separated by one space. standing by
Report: 7 mL
